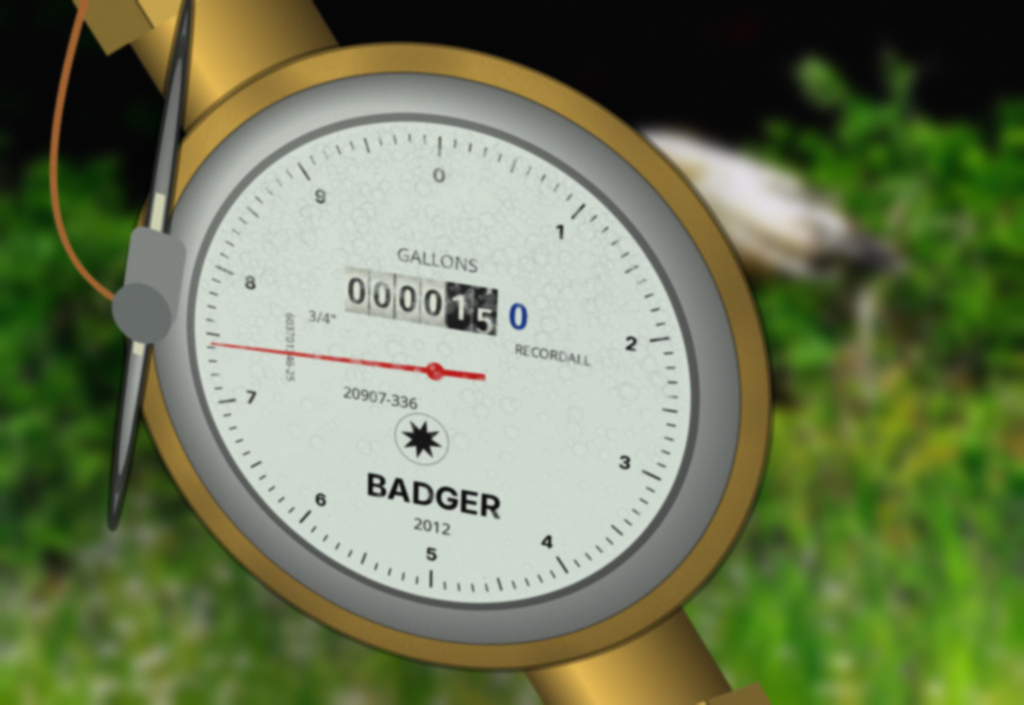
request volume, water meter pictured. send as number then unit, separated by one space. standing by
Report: 147.4 gal
